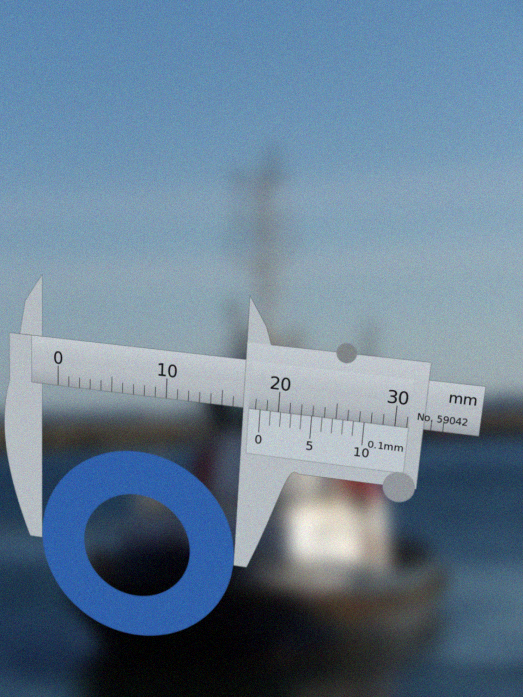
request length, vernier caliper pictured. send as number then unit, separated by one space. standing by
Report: 18.4 mm
